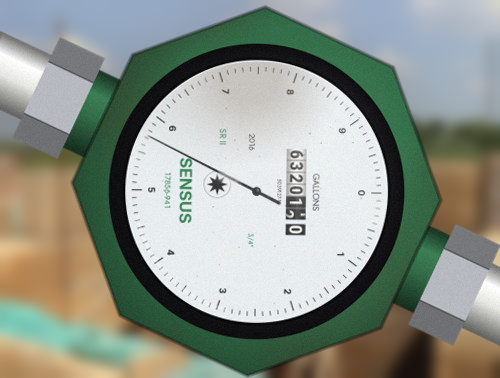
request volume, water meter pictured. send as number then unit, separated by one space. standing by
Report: 6320115.7 gal
